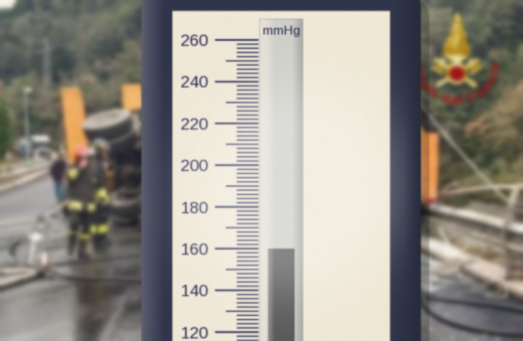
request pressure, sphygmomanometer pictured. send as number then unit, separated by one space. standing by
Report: 160 mmHg
